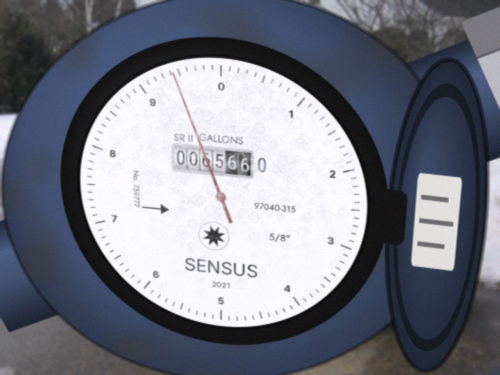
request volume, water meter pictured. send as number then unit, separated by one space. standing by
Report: 65659.4 gal
